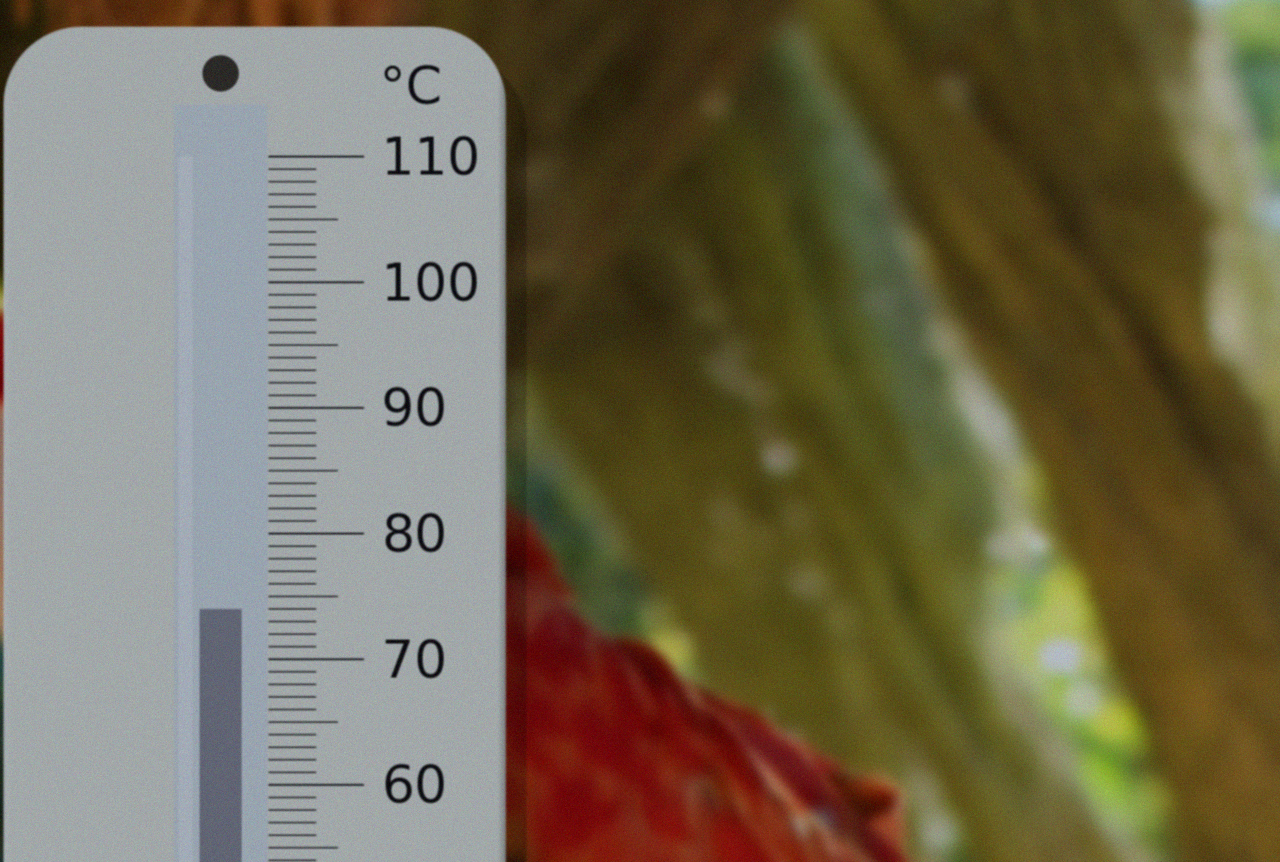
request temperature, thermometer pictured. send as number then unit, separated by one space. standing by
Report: 74 °C
